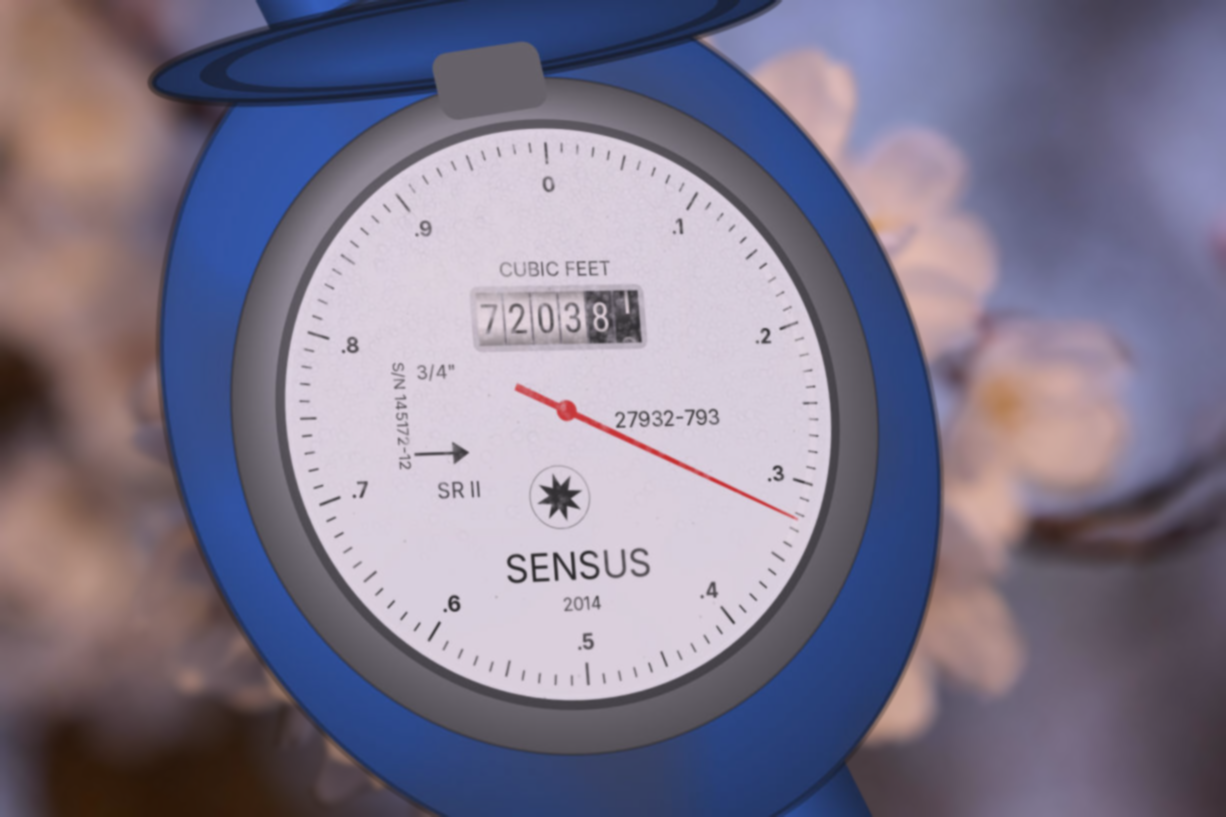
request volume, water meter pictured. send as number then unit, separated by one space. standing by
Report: 720381.32 ft³
